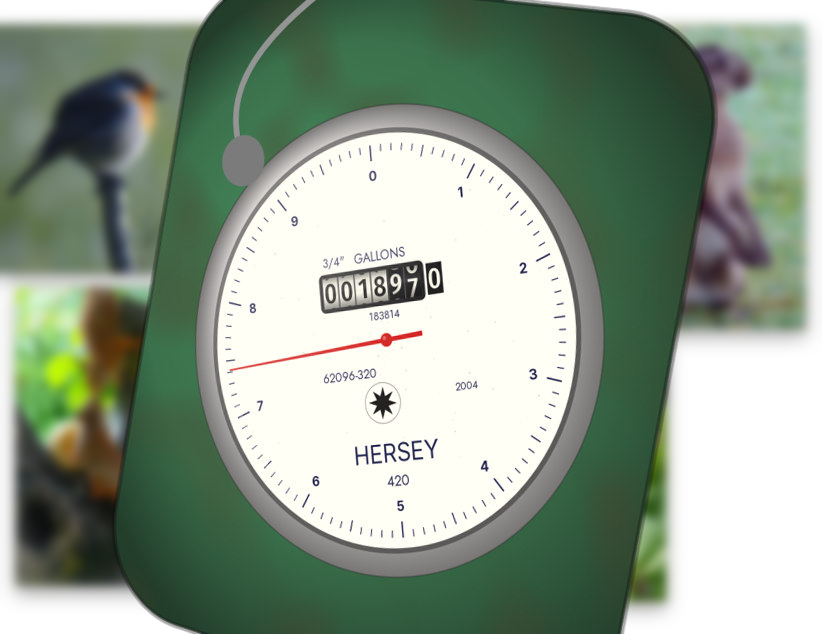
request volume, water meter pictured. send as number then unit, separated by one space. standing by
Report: 18967.4 gal
